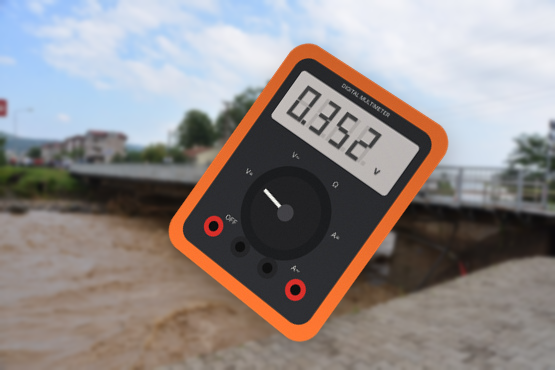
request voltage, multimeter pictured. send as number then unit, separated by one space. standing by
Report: 0.352 V
